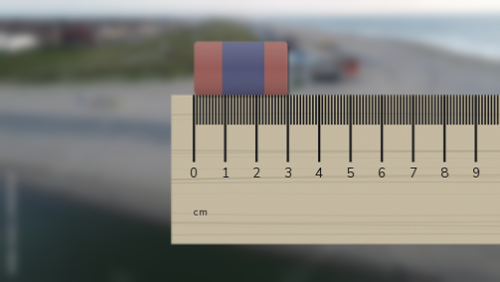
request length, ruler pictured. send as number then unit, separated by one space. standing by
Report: 3 cm
